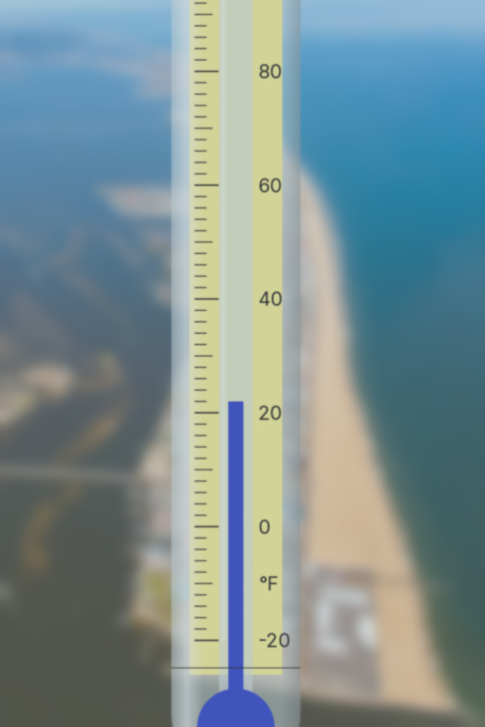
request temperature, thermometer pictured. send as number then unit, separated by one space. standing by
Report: 22 °F
